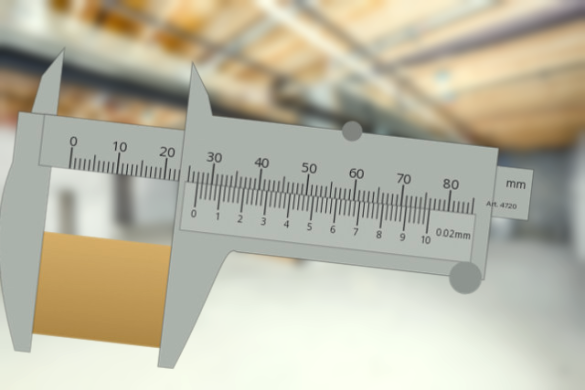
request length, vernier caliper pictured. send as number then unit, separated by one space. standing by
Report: 27.0 mm
